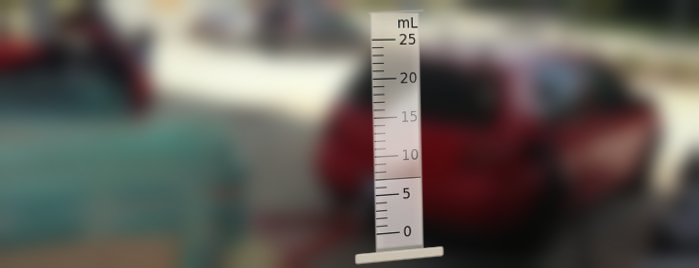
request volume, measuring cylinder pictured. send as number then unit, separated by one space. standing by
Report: 7 mL
